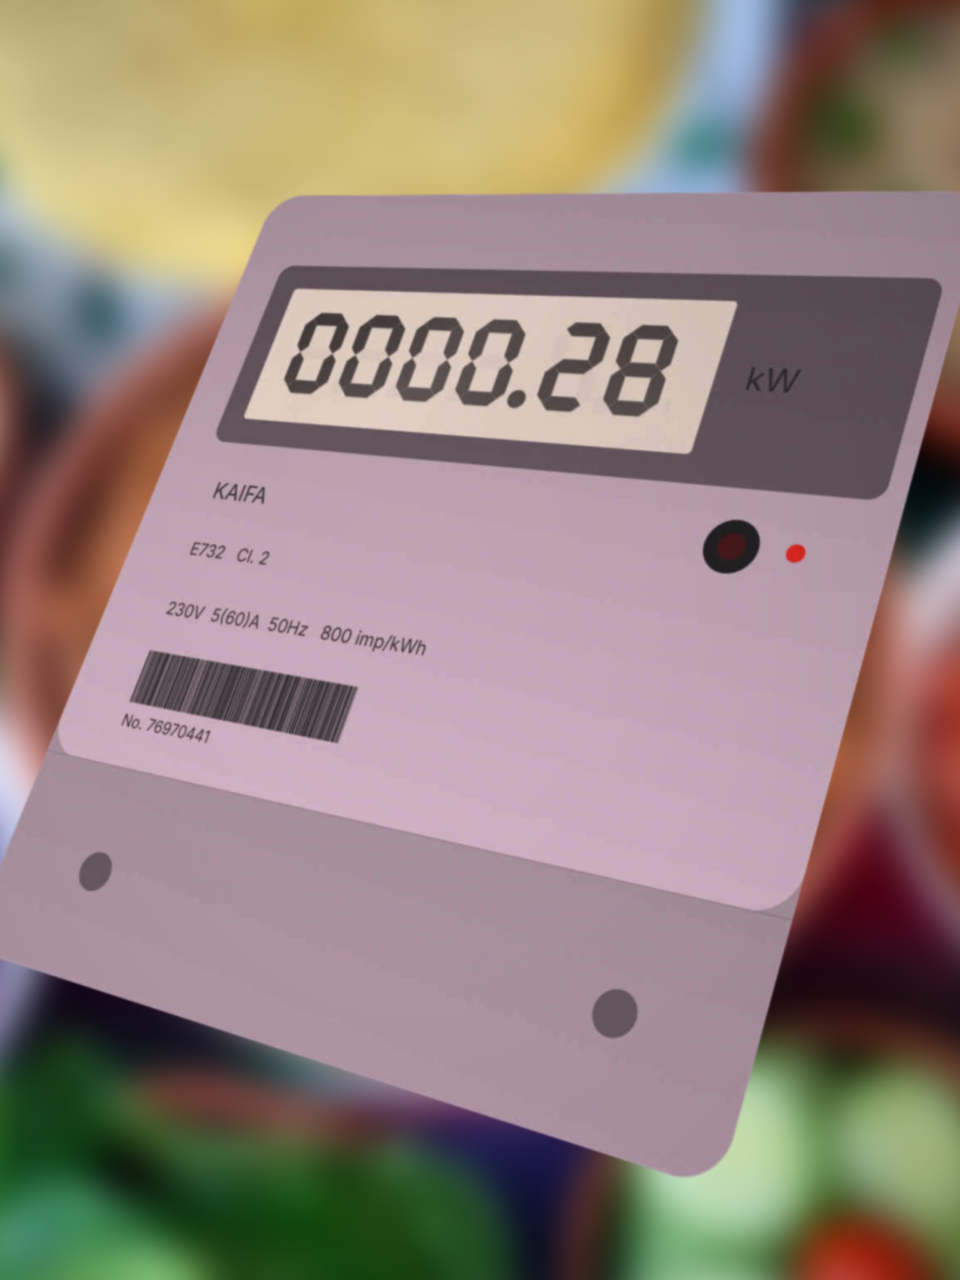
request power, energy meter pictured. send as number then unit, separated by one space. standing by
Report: 0.28 kW
